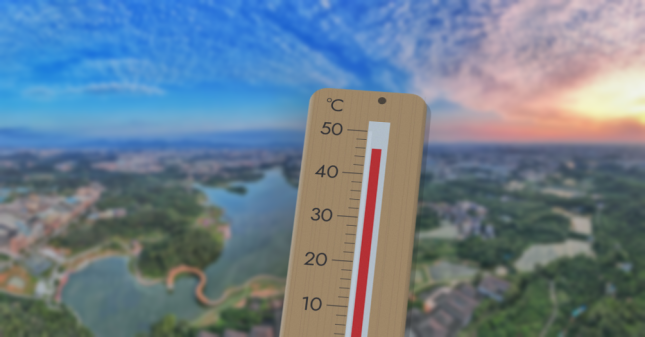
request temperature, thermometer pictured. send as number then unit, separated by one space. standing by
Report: 46 °C
